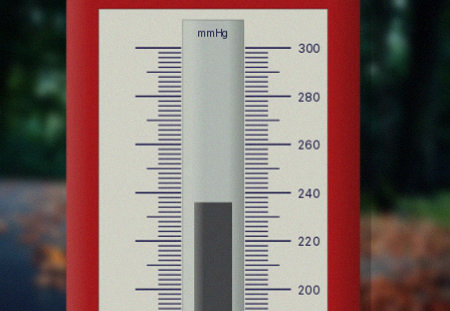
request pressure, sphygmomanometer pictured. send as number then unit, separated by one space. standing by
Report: 236 mmHg
